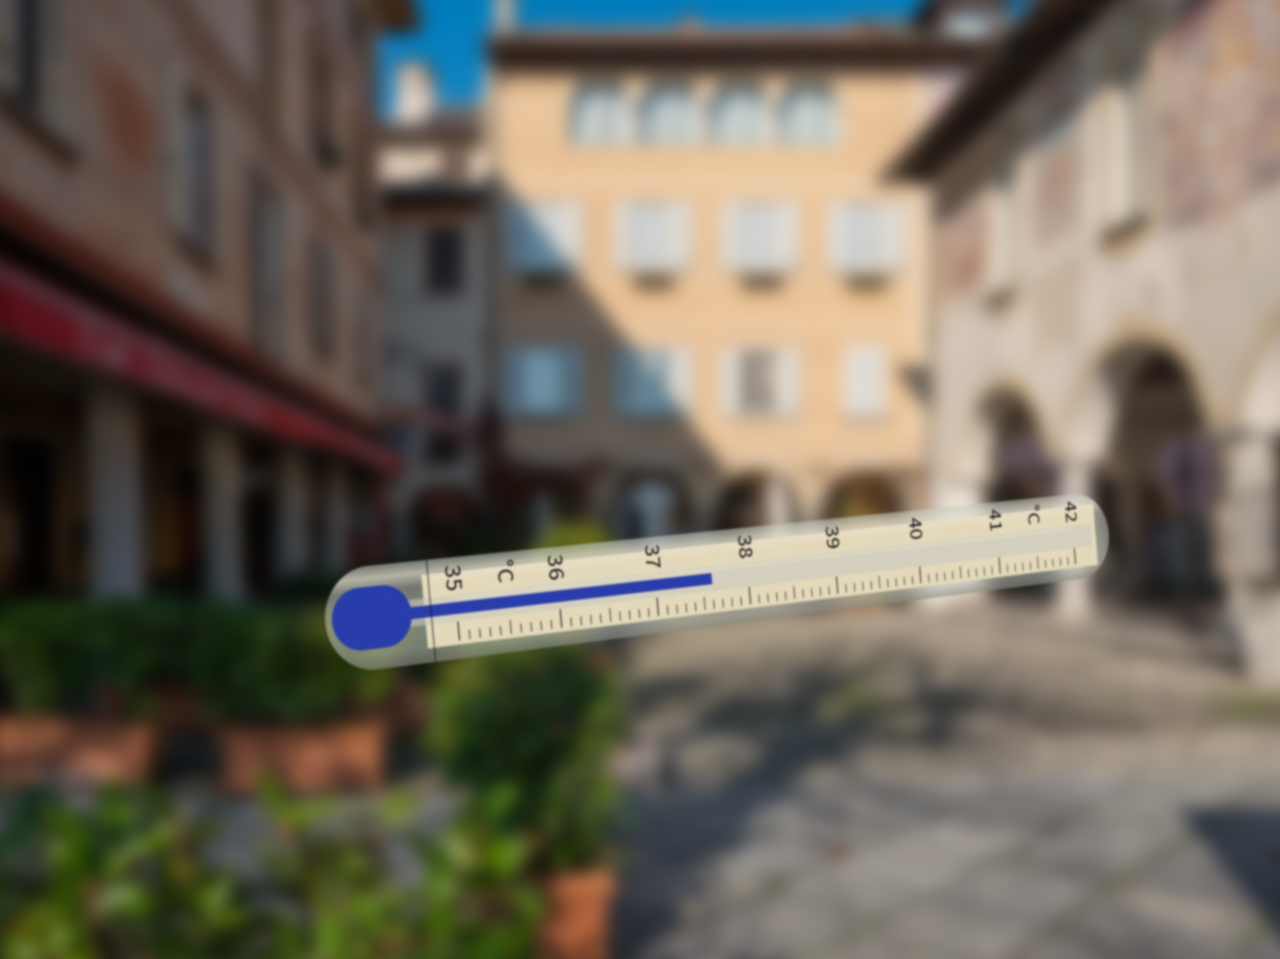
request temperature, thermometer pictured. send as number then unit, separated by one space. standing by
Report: 37.6 °C
